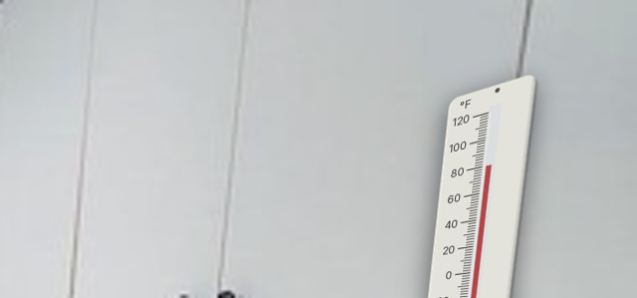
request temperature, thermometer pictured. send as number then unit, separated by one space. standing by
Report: 80 °F
